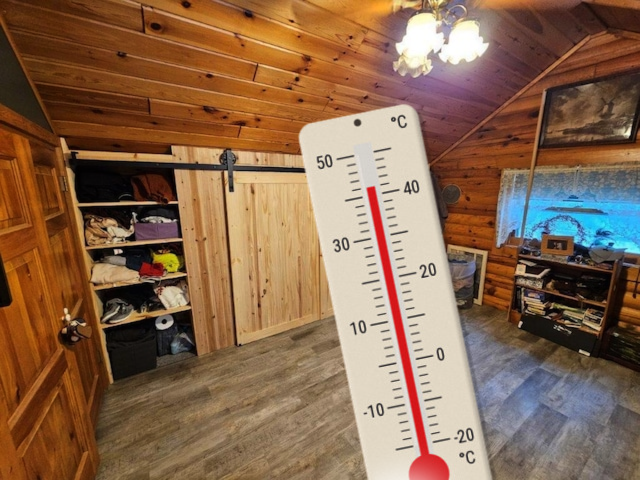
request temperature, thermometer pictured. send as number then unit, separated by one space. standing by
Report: 42 °C
